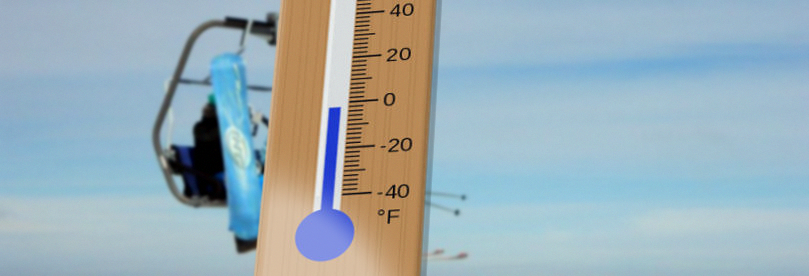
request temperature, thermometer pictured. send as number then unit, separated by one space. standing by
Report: -2 °F
